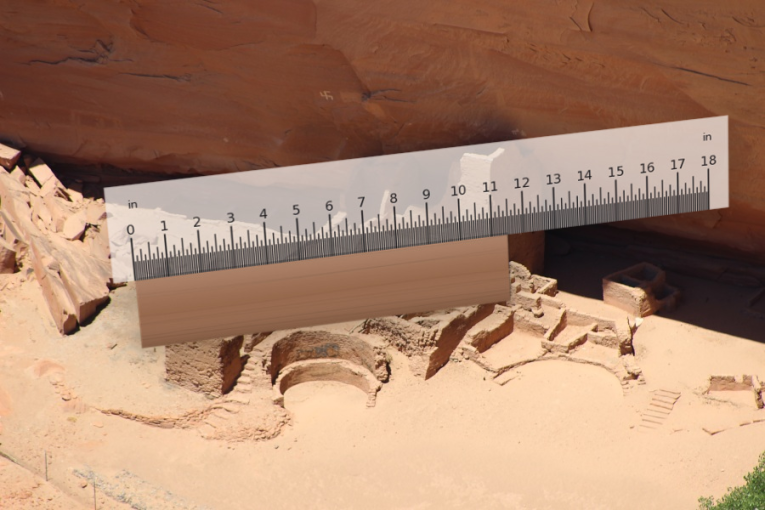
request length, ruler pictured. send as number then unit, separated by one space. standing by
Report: 11.5 in
